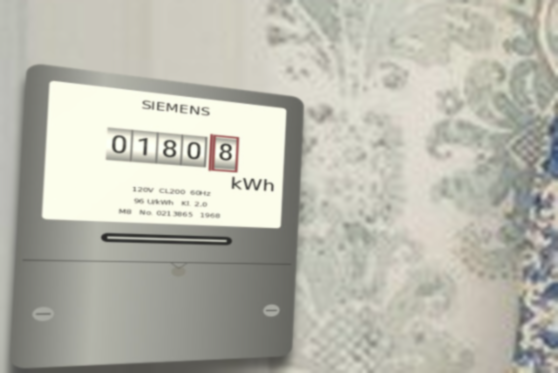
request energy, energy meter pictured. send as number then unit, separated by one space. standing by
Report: 180.8 kWh
